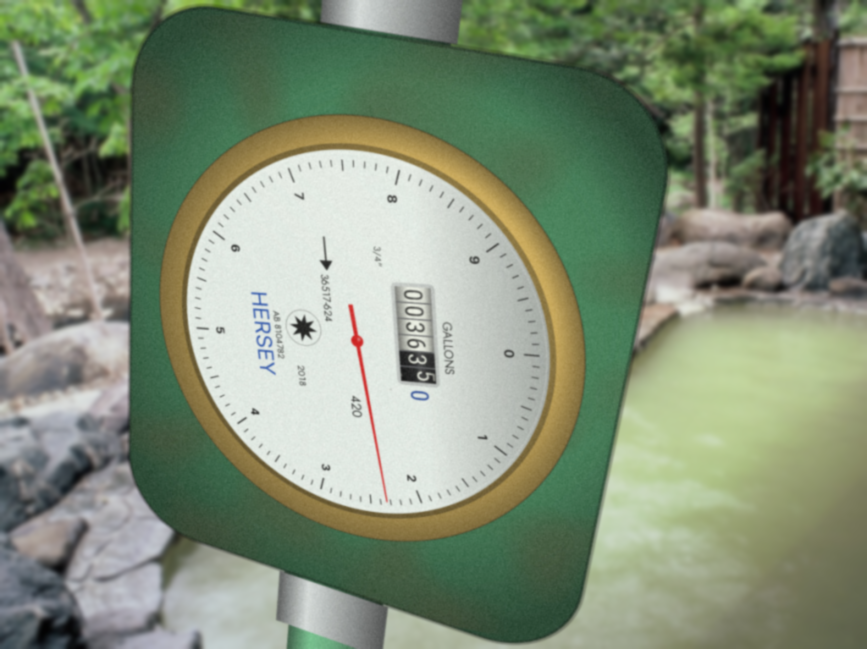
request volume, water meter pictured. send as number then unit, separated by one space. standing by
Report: 36352.3 gal
